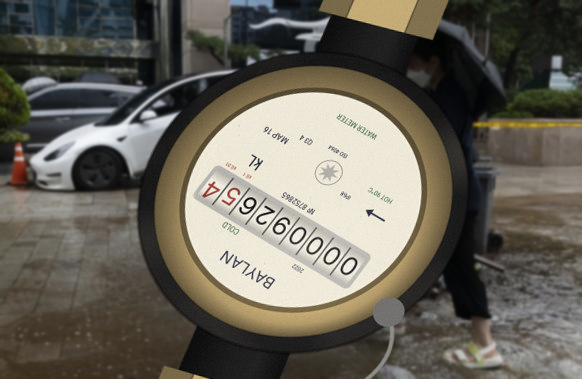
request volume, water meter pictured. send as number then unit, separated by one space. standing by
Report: 926.54 kL
